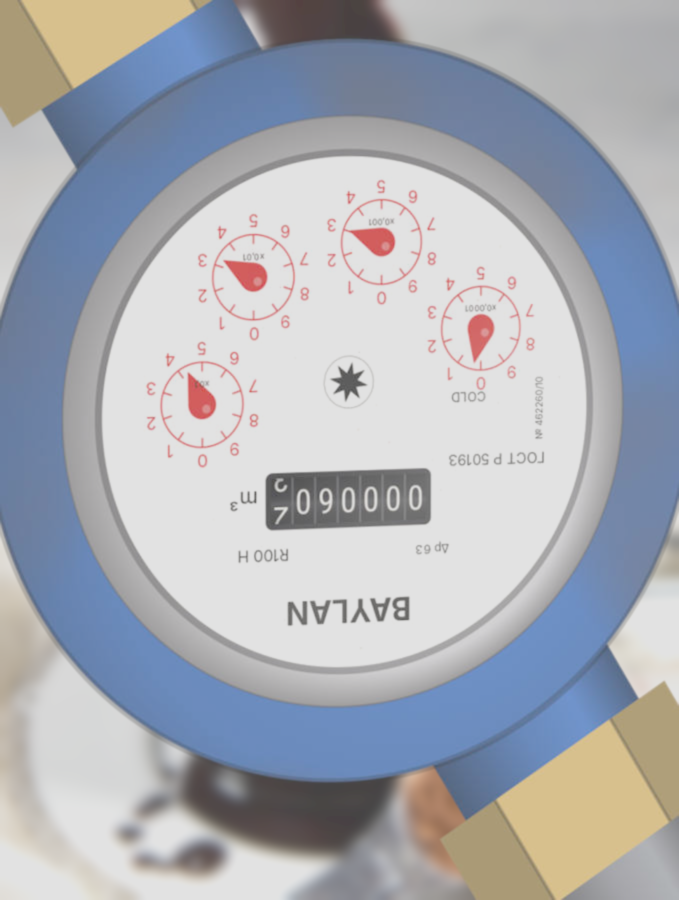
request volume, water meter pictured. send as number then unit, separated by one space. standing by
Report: 602.4330 m³
